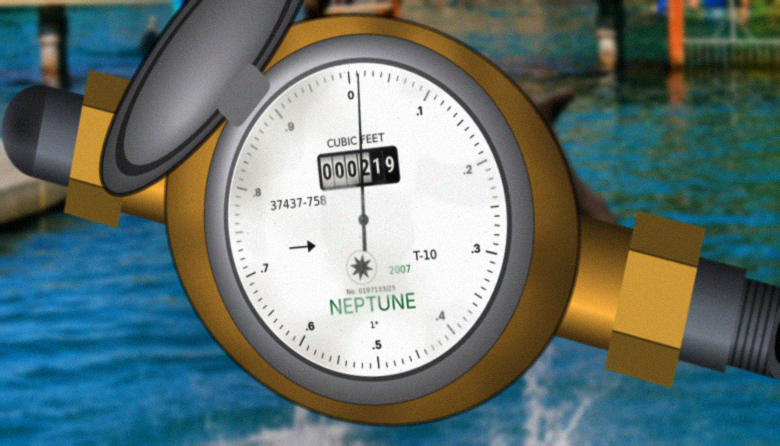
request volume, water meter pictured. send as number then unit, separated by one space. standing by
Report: 219.01 ft³
